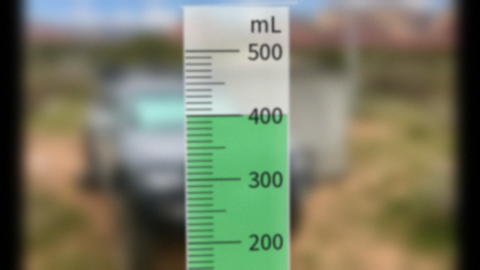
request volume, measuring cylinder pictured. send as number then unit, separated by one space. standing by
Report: 400 mL
